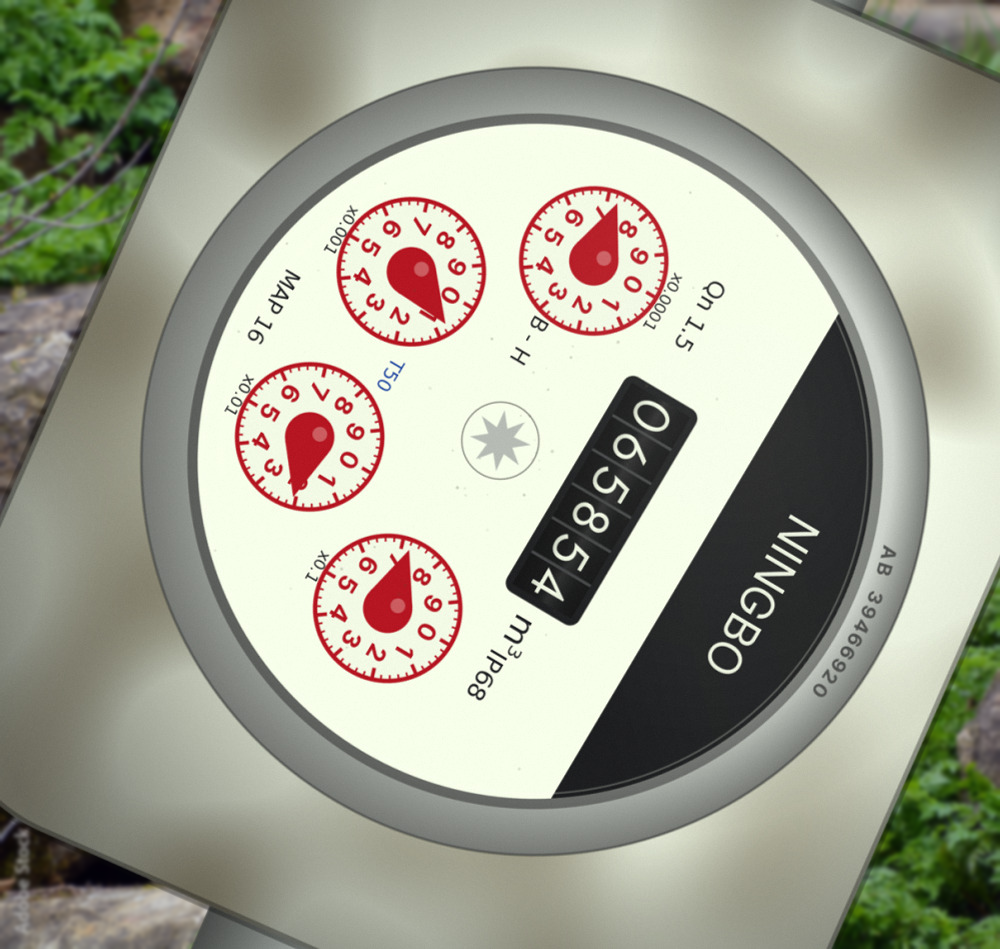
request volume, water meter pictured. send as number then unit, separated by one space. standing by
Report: 65854.7207 m³
